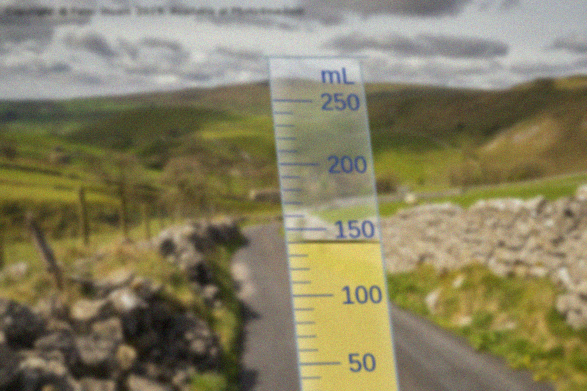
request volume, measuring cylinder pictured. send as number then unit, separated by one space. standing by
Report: 140 mL
